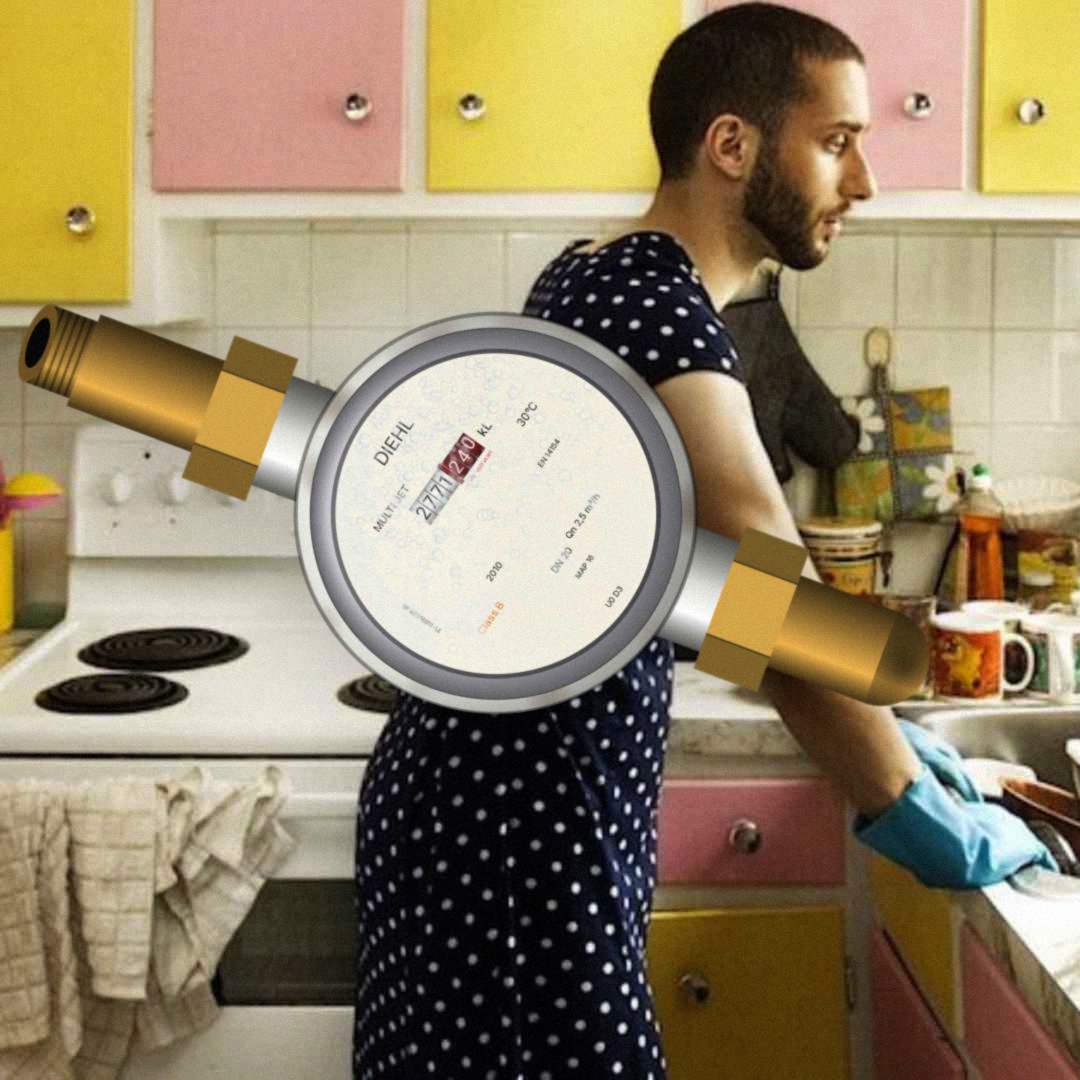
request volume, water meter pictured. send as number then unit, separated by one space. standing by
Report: 2771.240 kL
